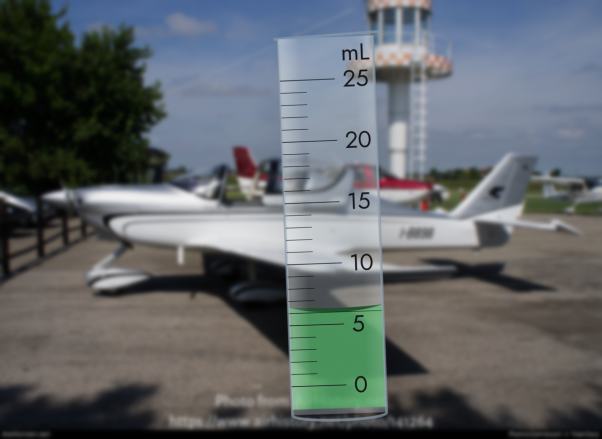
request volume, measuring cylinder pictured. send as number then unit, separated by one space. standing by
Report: 6 mL
